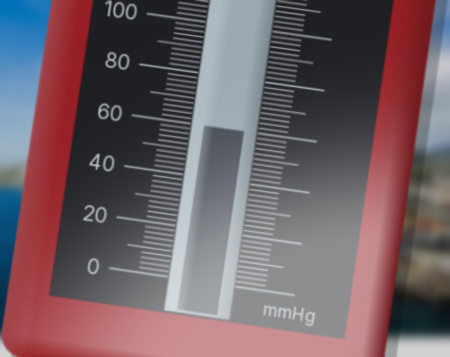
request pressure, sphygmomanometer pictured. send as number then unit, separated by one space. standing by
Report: 60 mmHg
